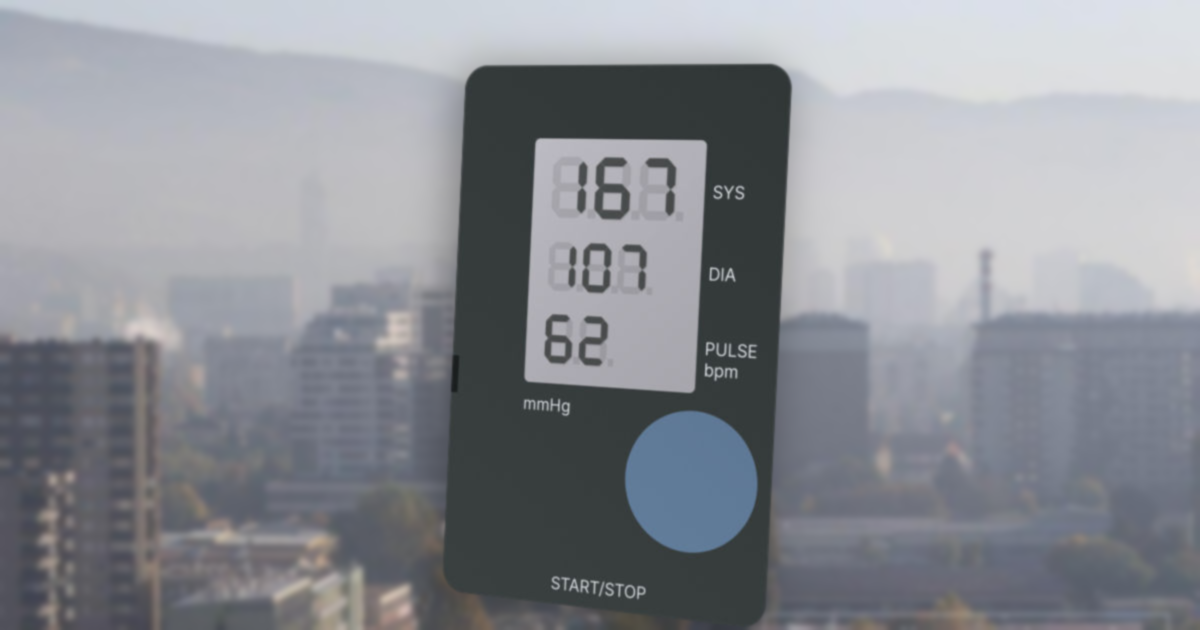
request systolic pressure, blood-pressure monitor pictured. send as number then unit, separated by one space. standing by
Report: 167 mmHg
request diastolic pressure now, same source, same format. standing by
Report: 107 mmHg
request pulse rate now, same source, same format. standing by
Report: 62 bpm
